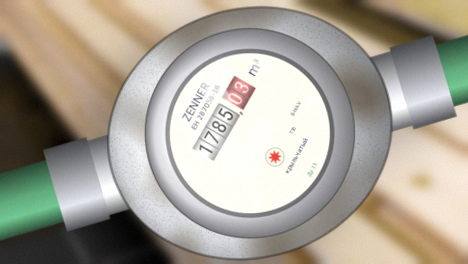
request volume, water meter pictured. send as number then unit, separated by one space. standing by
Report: 1785.03 m³
